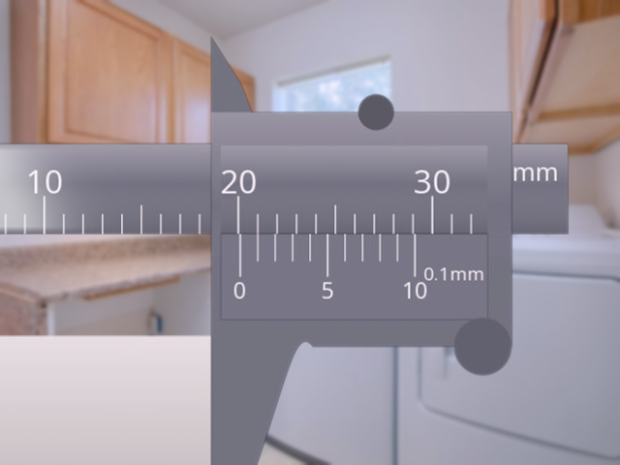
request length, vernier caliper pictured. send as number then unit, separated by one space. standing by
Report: 20.1 mm
